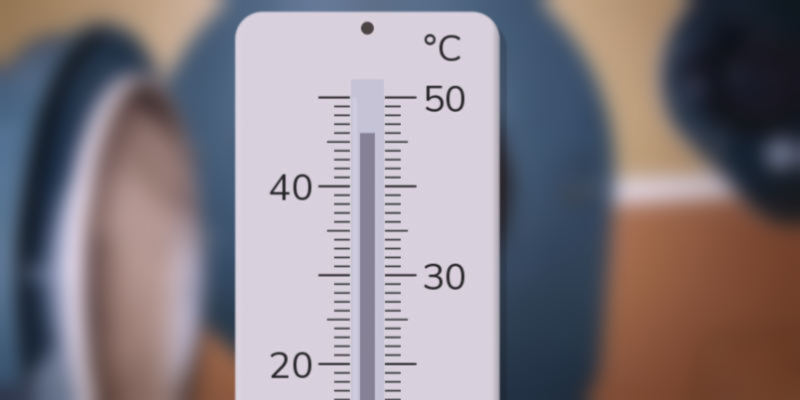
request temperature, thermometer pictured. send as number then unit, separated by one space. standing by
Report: 46 °C
